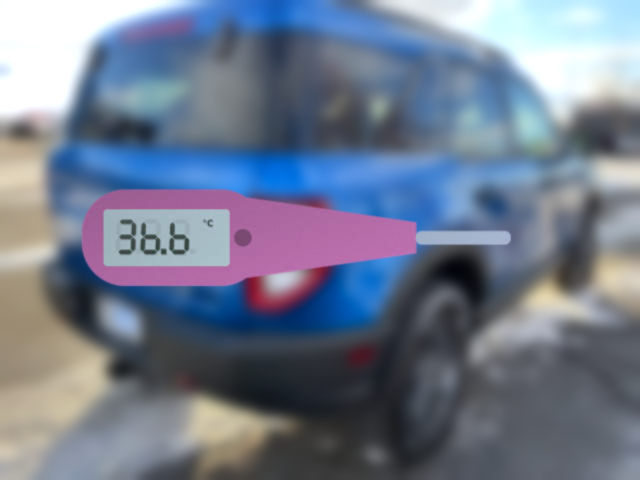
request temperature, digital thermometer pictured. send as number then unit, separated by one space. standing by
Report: 36.6 °C
